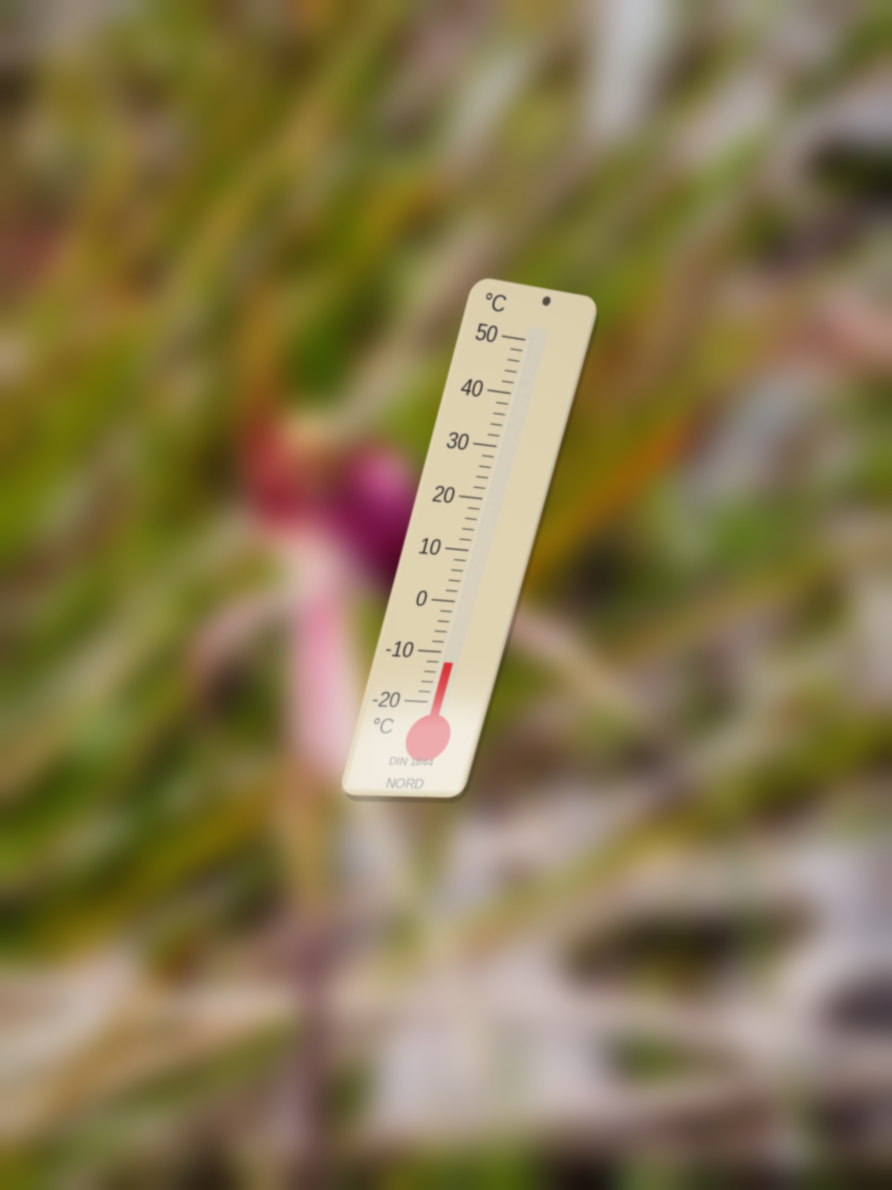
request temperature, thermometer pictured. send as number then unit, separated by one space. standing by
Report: -12 °C
